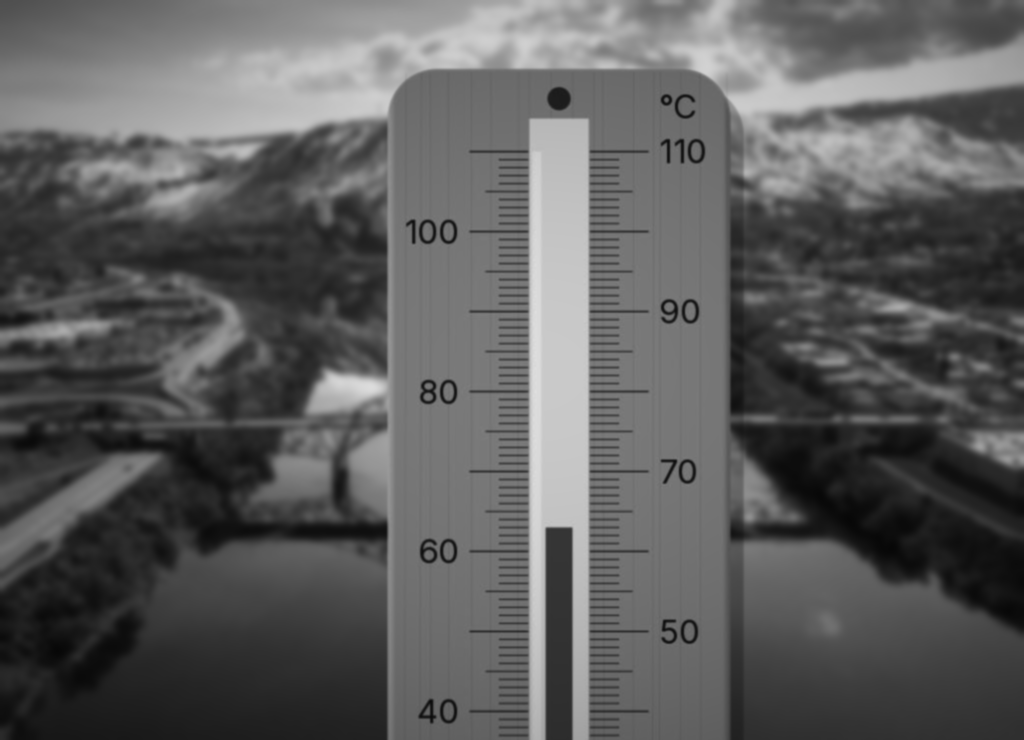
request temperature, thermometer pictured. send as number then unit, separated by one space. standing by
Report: 63 °C
